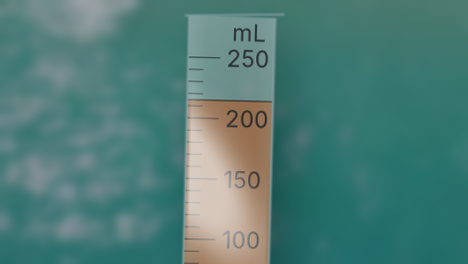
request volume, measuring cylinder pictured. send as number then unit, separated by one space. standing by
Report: 215 mL
